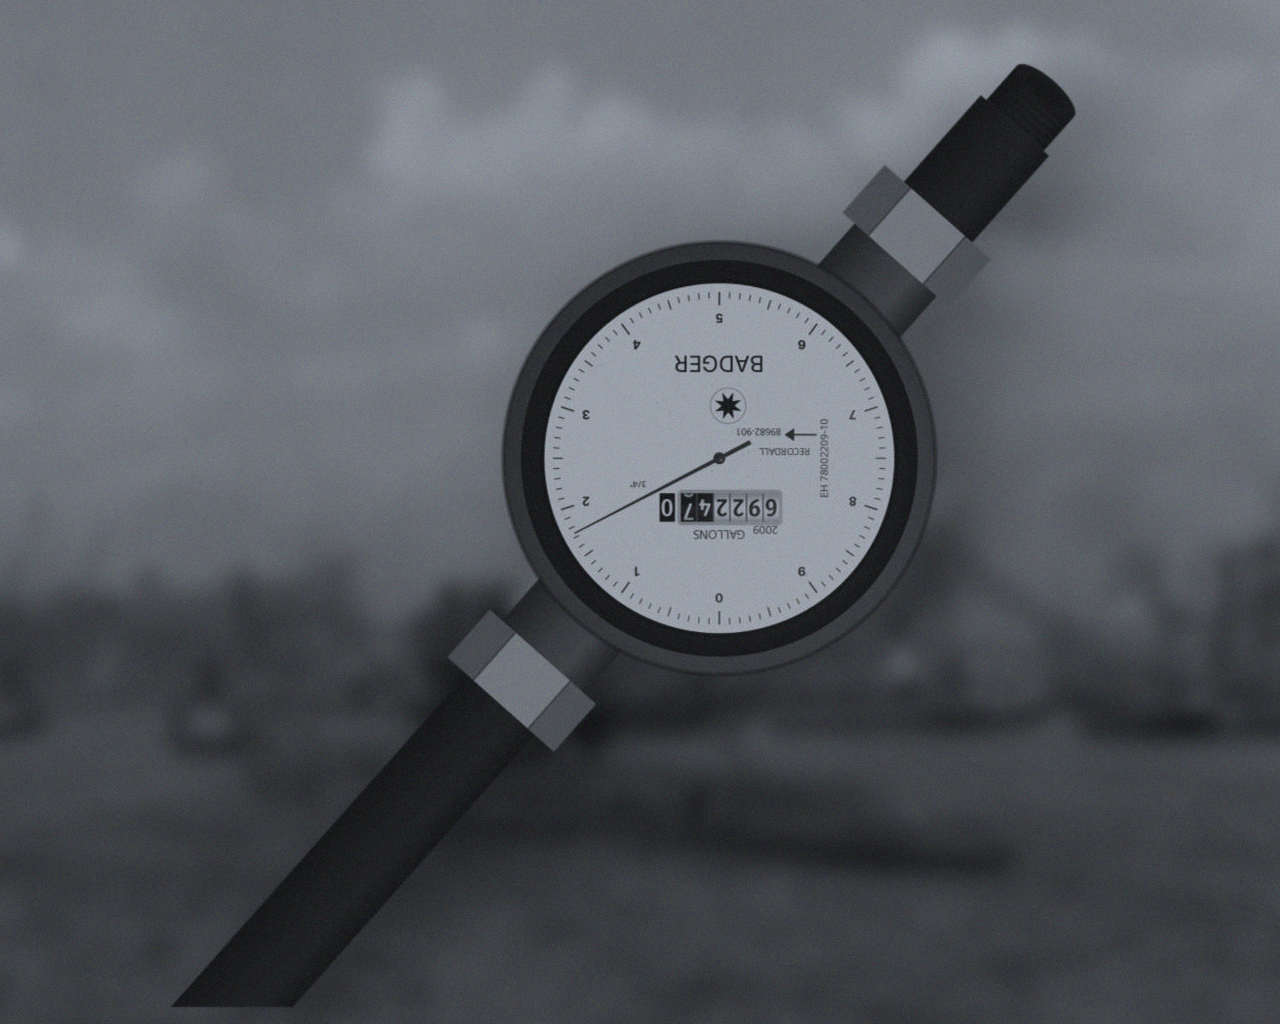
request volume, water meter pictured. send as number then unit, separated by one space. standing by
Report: 6922471.7 gal
